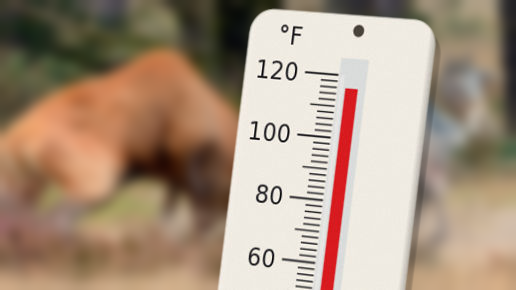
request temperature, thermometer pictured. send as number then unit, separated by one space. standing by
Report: 116 °F
